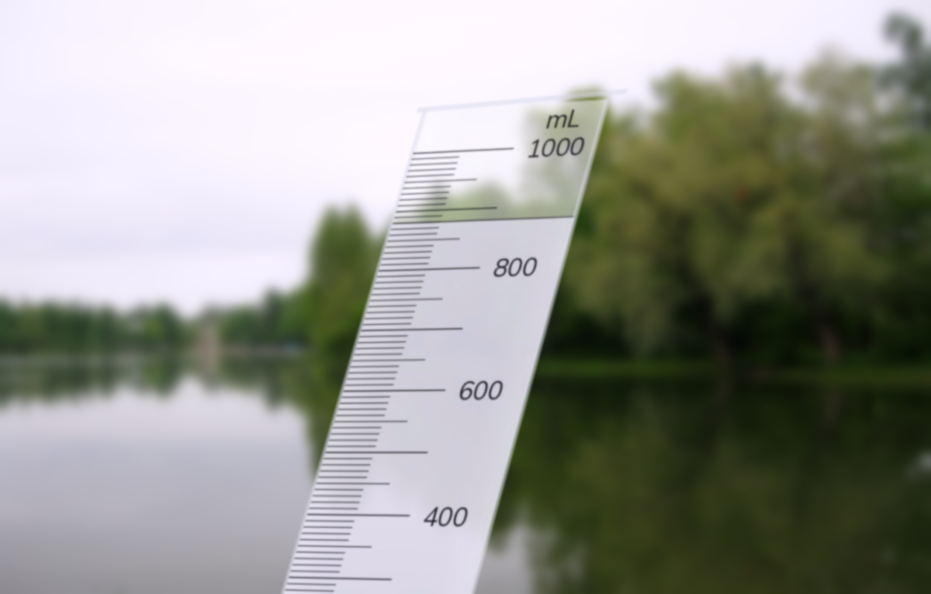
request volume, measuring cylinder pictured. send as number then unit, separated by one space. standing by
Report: 880 mL
